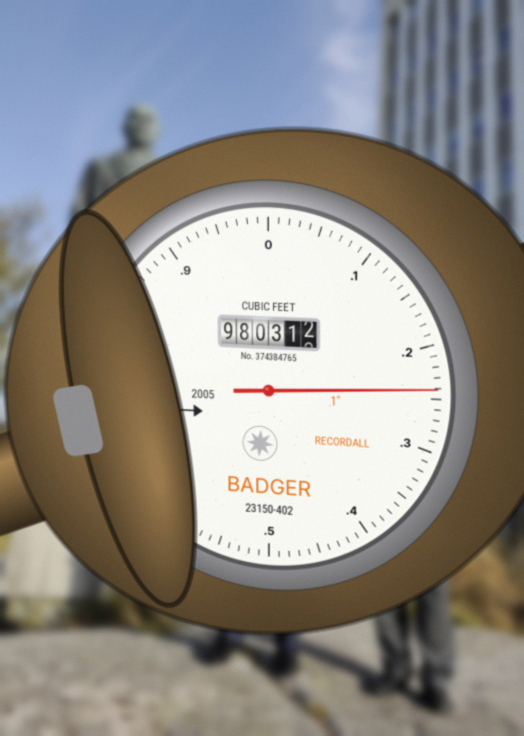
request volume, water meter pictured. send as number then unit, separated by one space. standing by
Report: 980312.24 ft³
